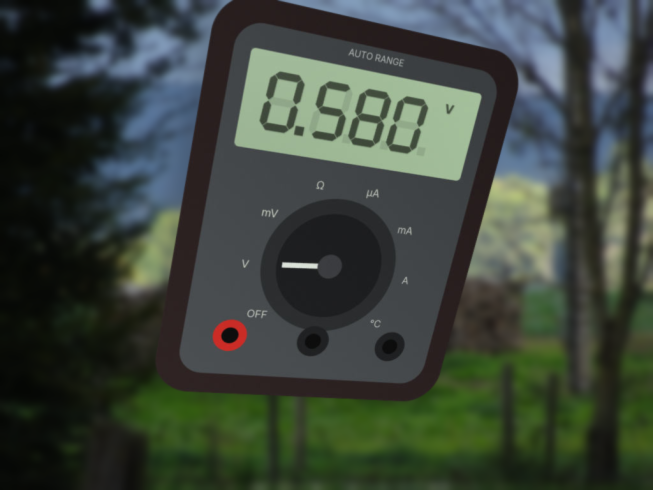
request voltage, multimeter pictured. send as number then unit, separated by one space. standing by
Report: 0.580 V
